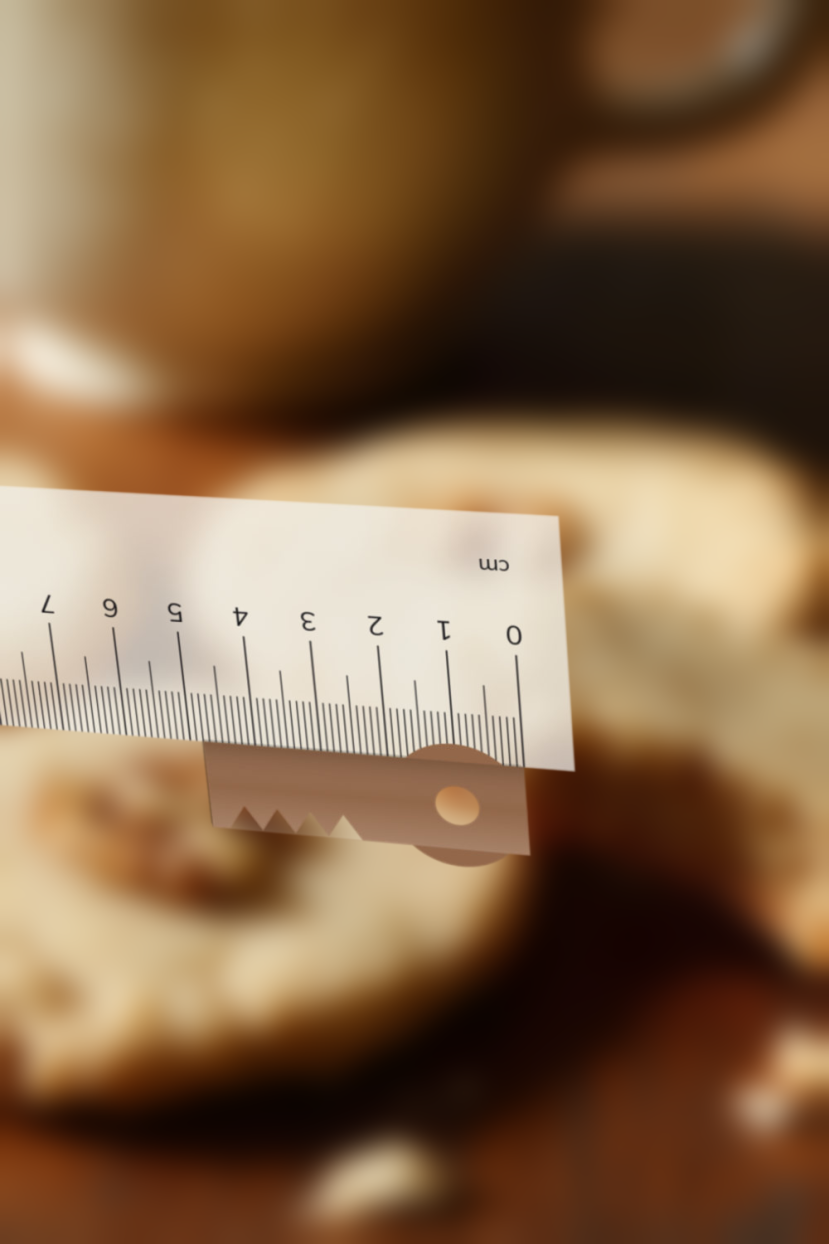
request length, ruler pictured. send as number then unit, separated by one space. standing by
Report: 4.8 cm
